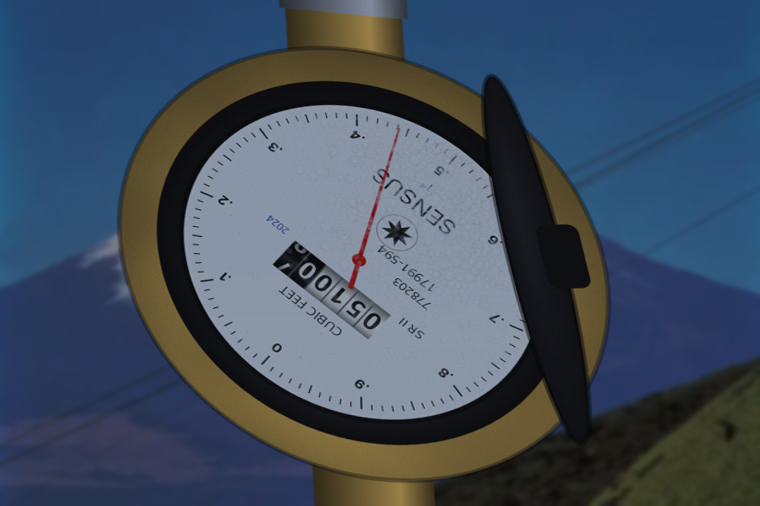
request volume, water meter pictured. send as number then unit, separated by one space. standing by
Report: 51007.44 ft³
